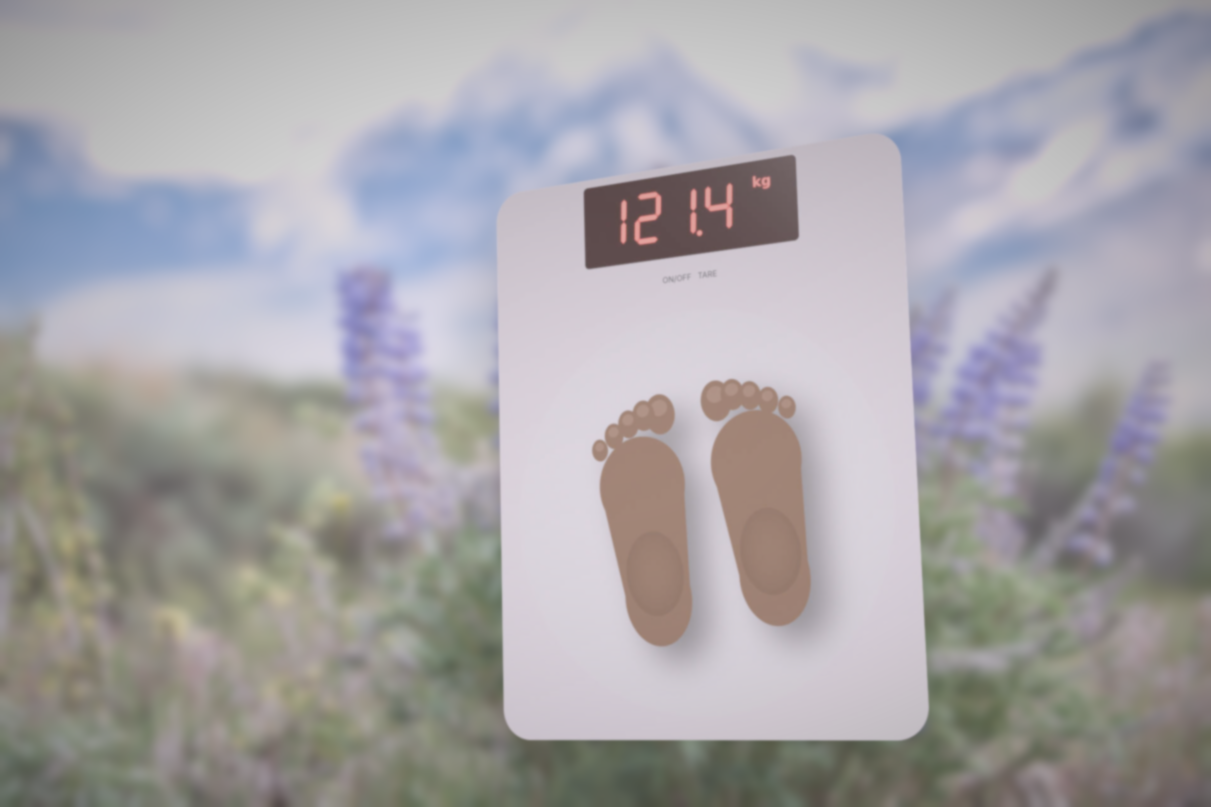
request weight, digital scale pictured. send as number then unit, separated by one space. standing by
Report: 121.4 kg
